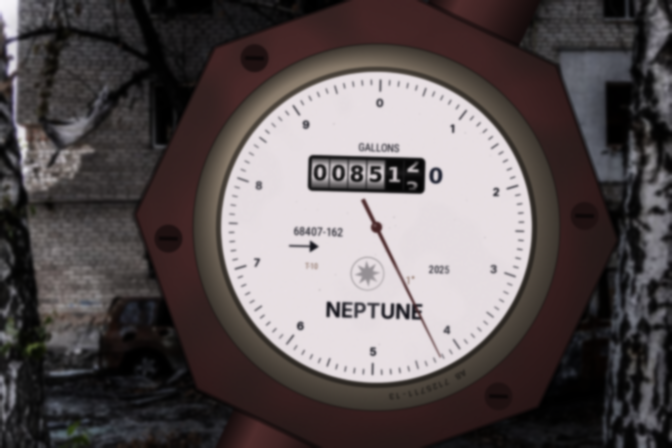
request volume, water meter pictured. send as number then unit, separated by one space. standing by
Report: 85124.2 gal
